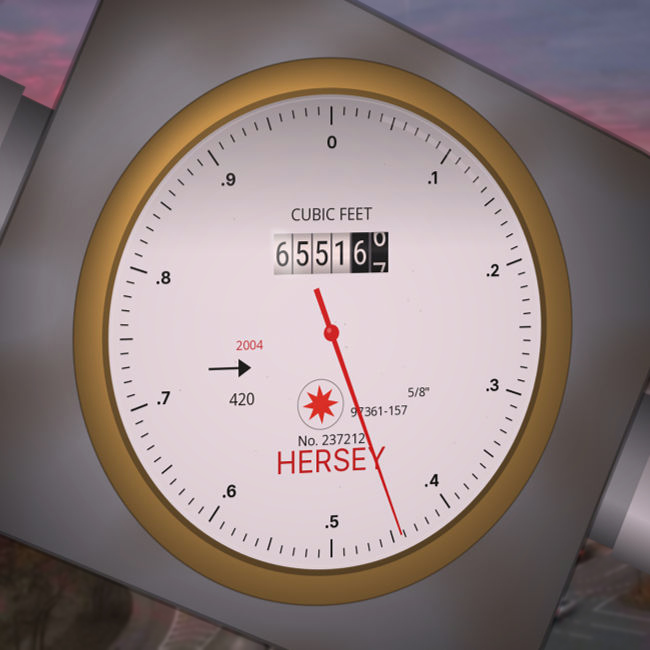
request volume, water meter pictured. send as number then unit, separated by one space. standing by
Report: 655166.44 ft³
